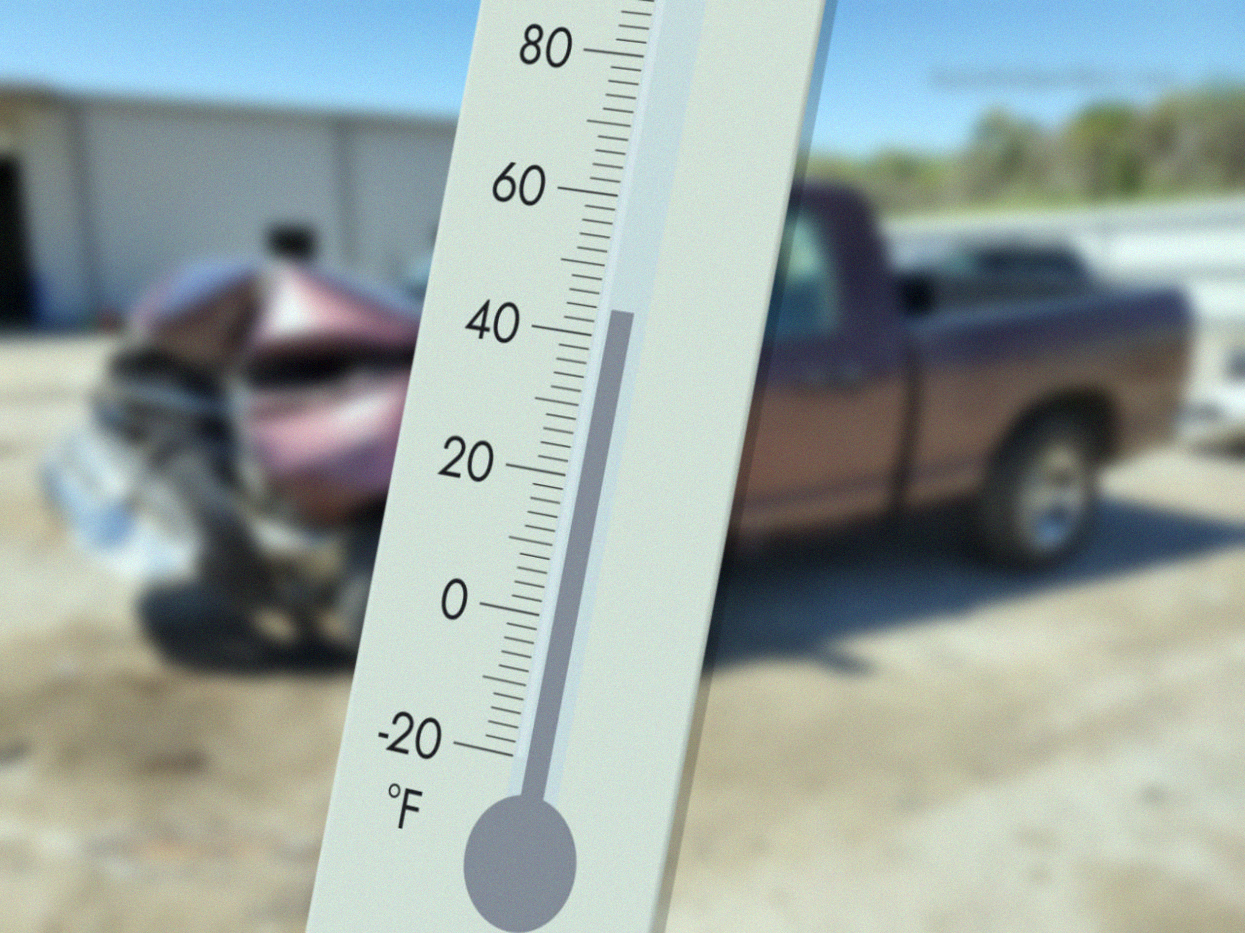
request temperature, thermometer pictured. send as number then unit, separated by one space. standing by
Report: 44 °F
